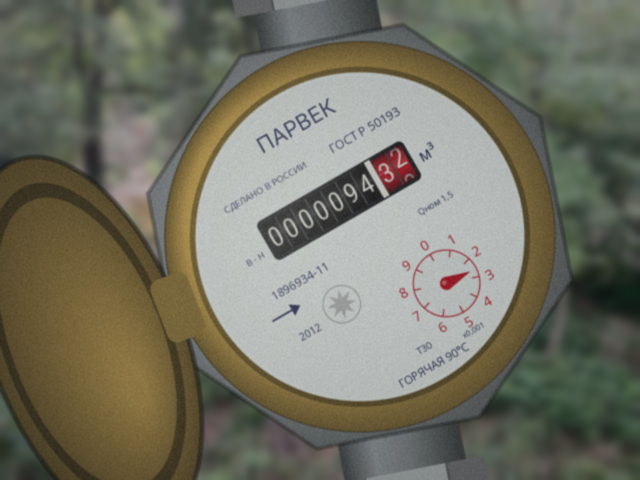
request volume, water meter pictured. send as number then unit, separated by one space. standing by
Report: 94.322 m³
